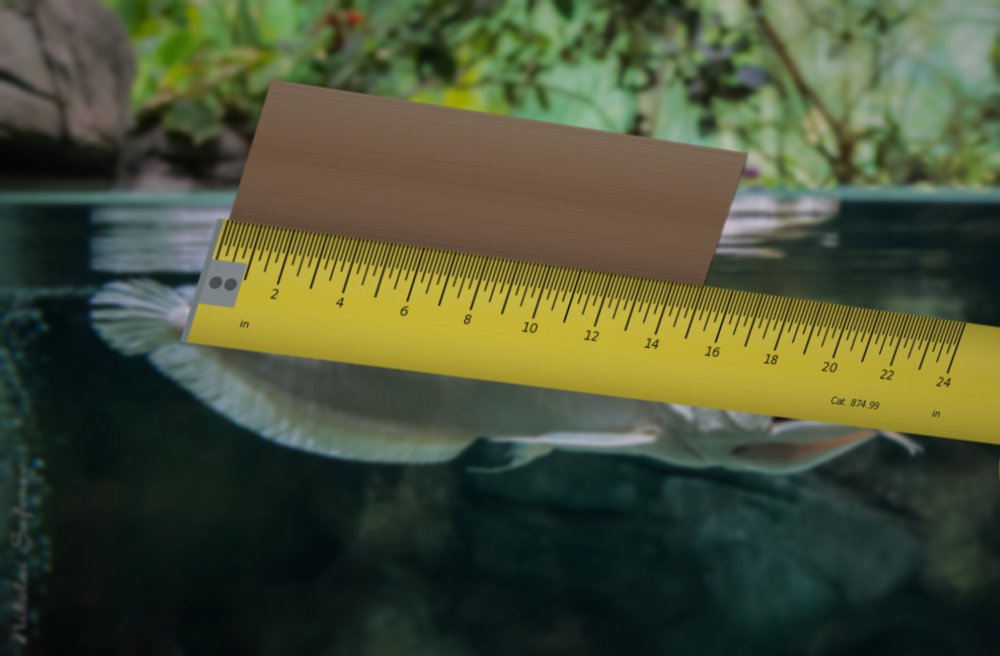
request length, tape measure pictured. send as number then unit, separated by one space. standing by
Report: 15 in
